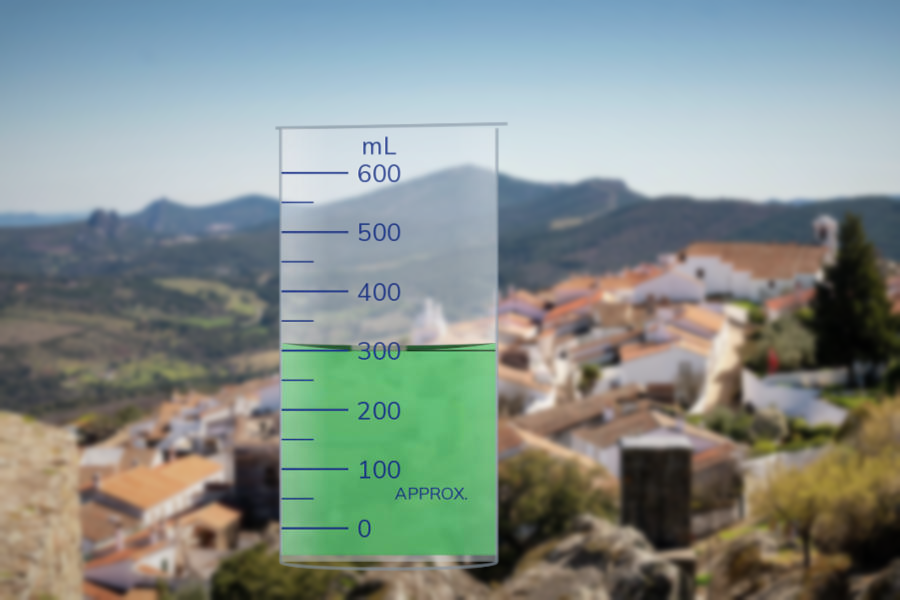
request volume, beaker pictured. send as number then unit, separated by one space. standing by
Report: 300 mL
